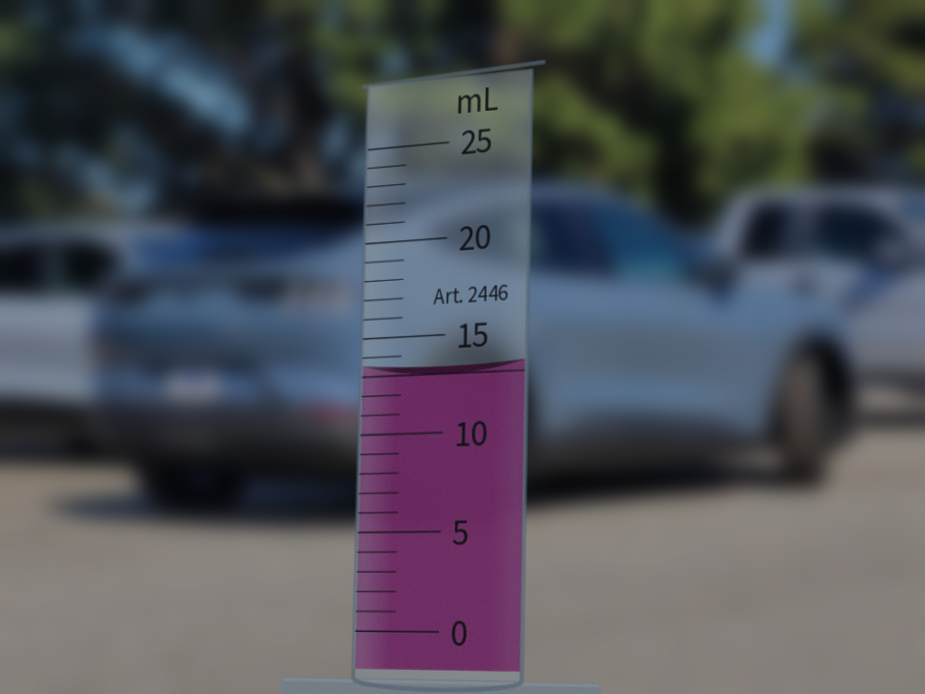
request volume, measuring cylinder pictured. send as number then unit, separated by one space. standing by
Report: 13 mL
